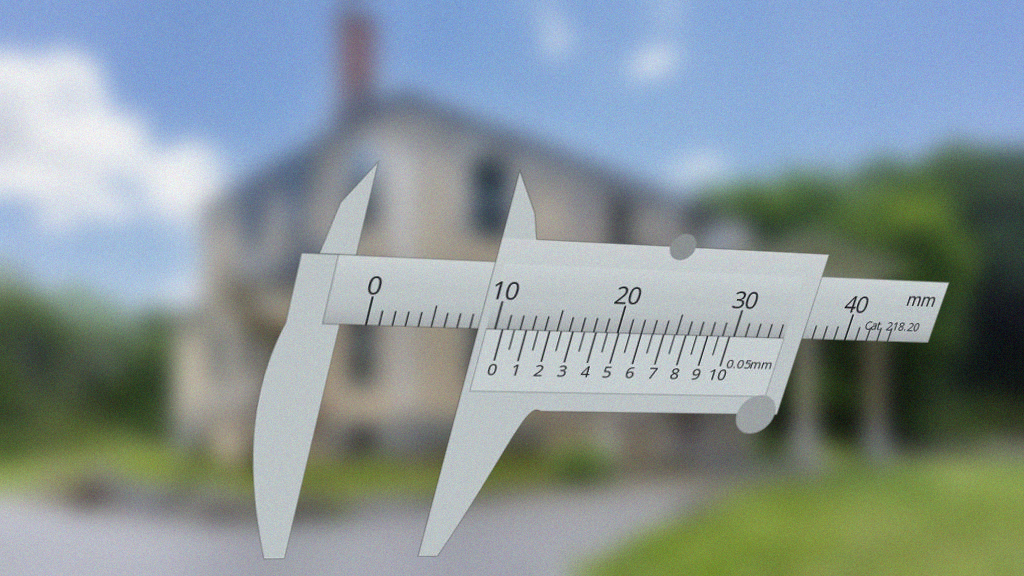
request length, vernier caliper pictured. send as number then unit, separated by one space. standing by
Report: 10.6 mm
